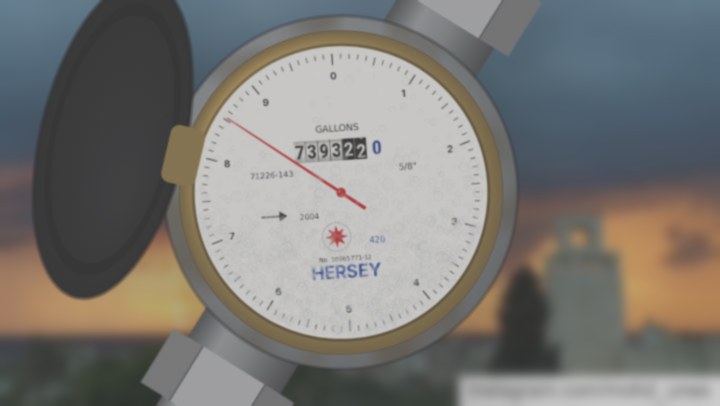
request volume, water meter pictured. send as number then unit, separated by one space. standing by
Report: 7393218.5 gal
